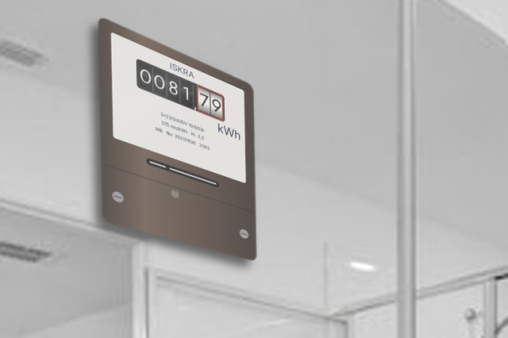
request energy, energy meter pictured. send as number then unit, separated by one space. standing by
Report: 81.79 kWh
